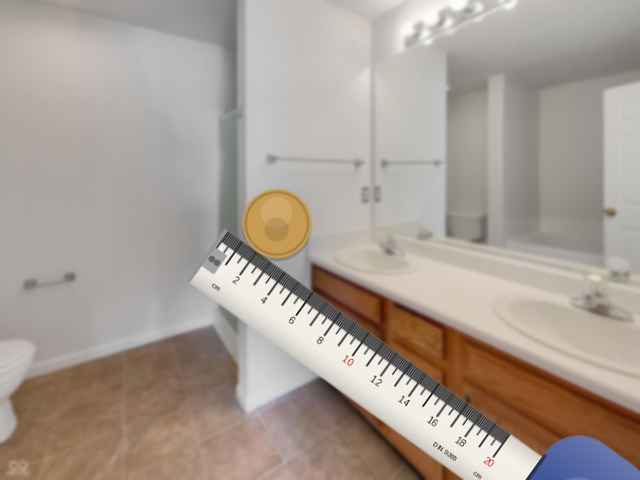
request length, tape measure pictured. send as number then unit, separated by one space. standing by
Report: 4 cm
